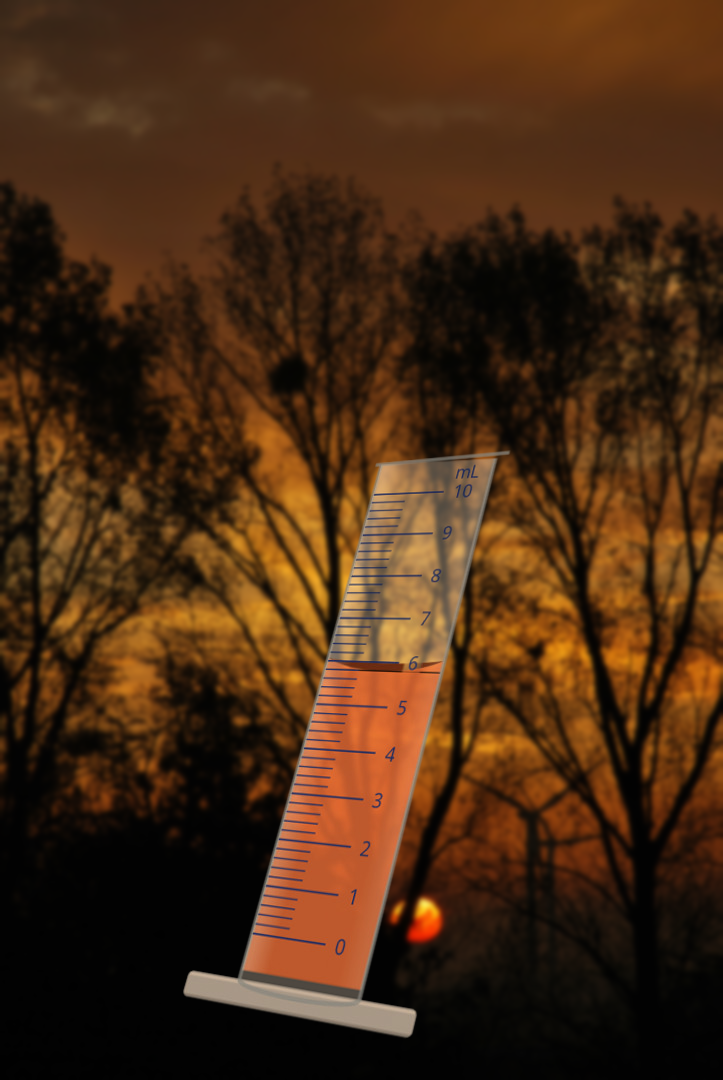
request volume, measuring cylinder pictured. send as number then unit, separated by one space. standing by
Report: 5.8 mL
